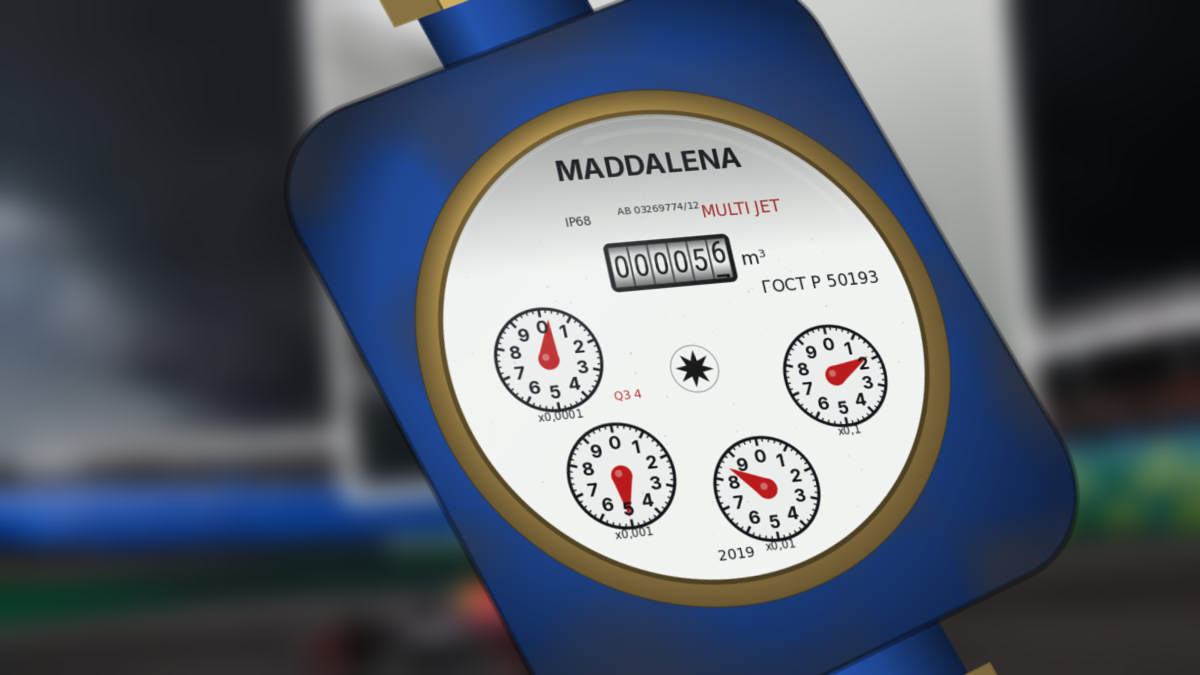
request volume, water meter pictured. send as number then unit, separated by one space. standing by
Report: 56.1850 m³
